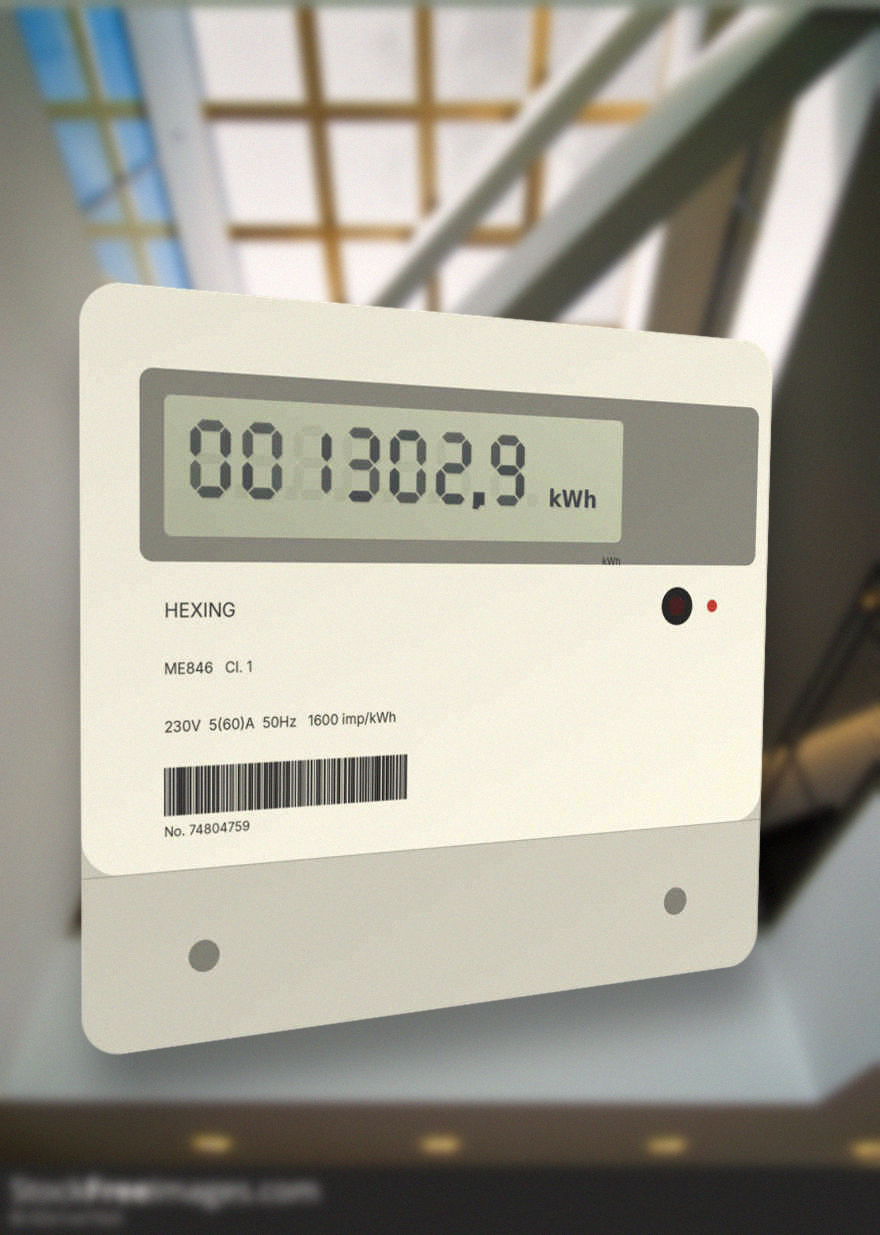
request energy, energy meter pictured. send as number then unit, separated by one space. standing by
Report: 1302.9 kWh
